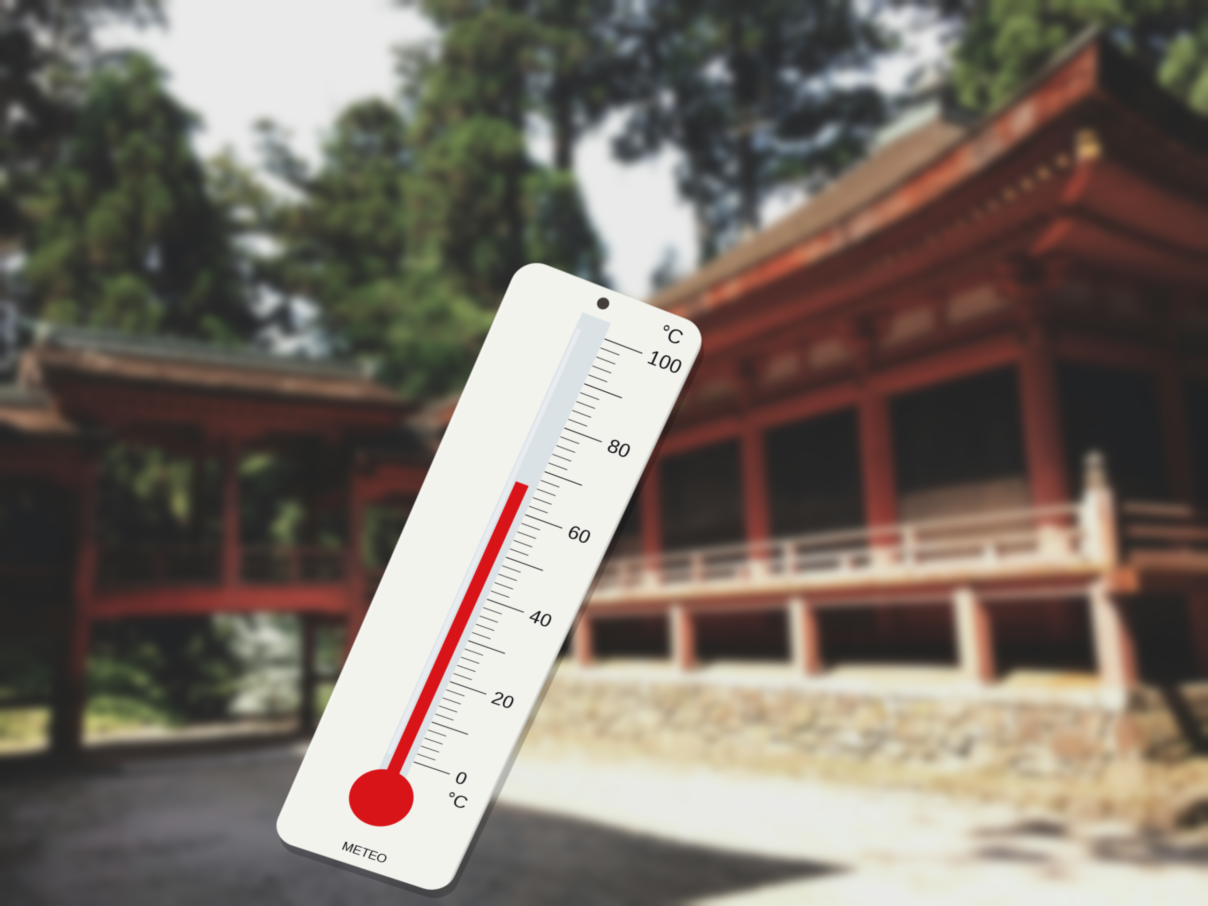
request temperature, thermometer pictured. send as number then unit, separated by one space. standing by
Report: 66 °C
